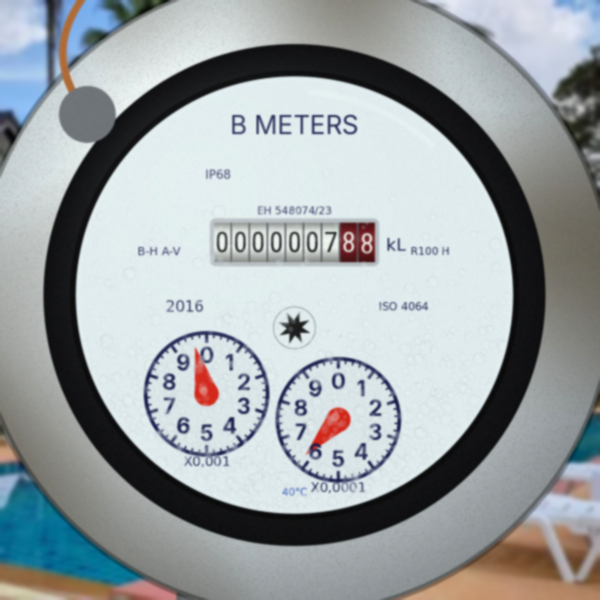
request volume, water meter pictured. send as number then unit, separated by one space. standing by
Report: 7.8796 kL
